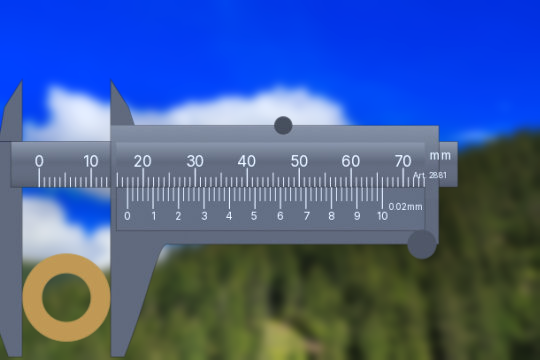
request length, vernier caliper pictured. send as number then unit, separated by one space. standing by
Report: 17.0 mm
